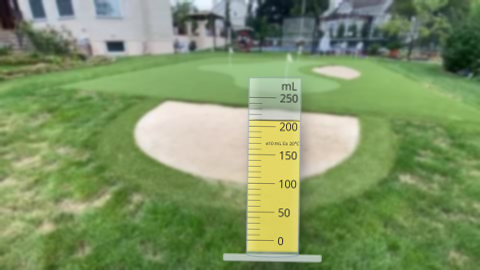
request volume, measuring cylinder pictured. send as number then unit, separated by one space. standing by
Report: 210 mL
